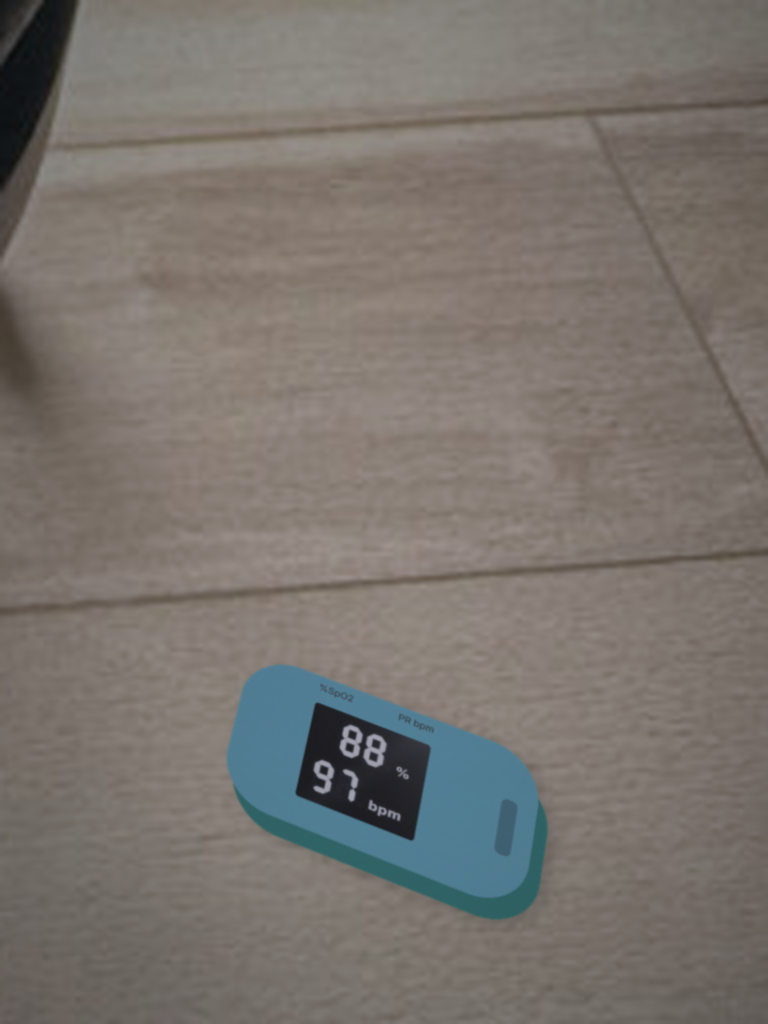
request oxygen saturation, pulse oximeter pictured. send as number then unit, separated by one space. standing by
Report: 88 %
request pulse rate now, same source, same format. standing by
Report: 97 bpm
